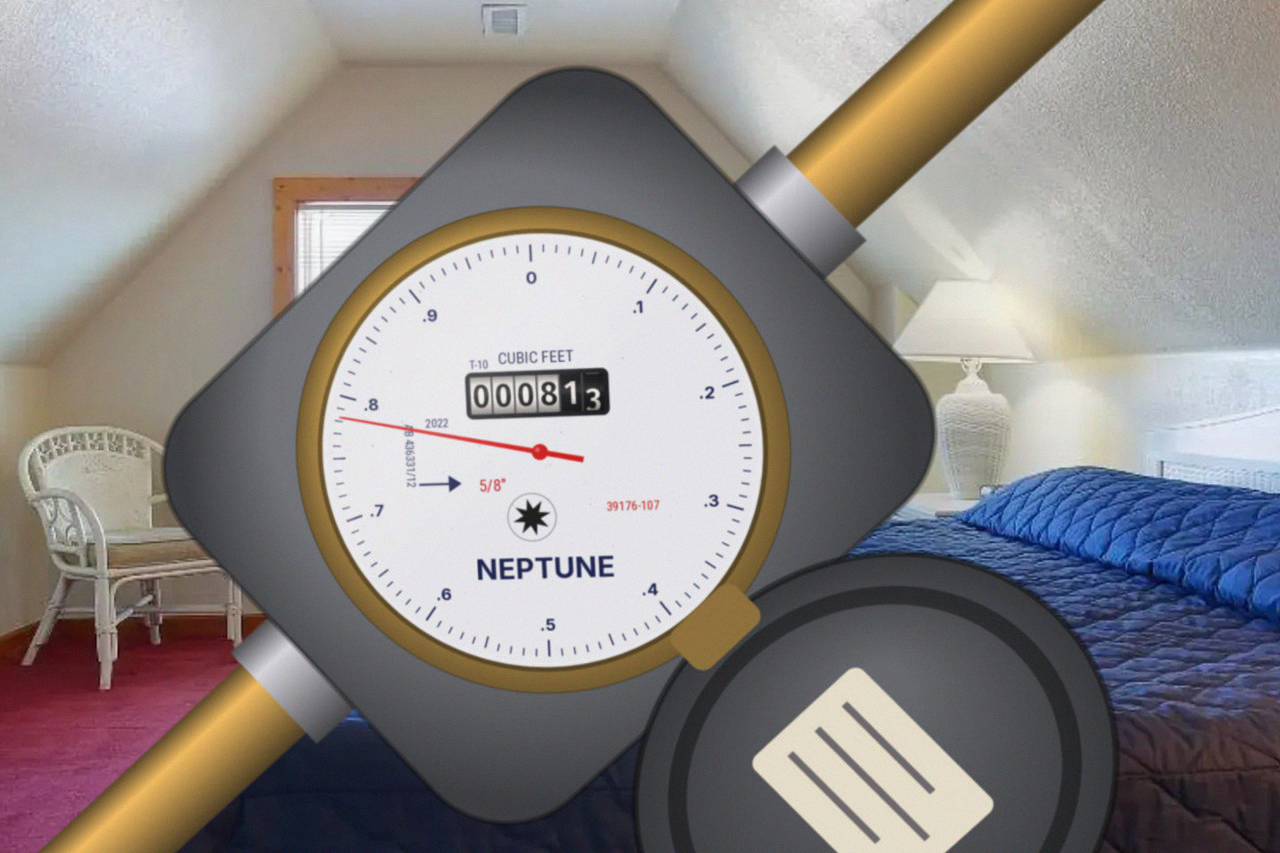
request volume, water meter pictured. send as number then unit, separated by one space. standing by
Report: 812.78 ft³
